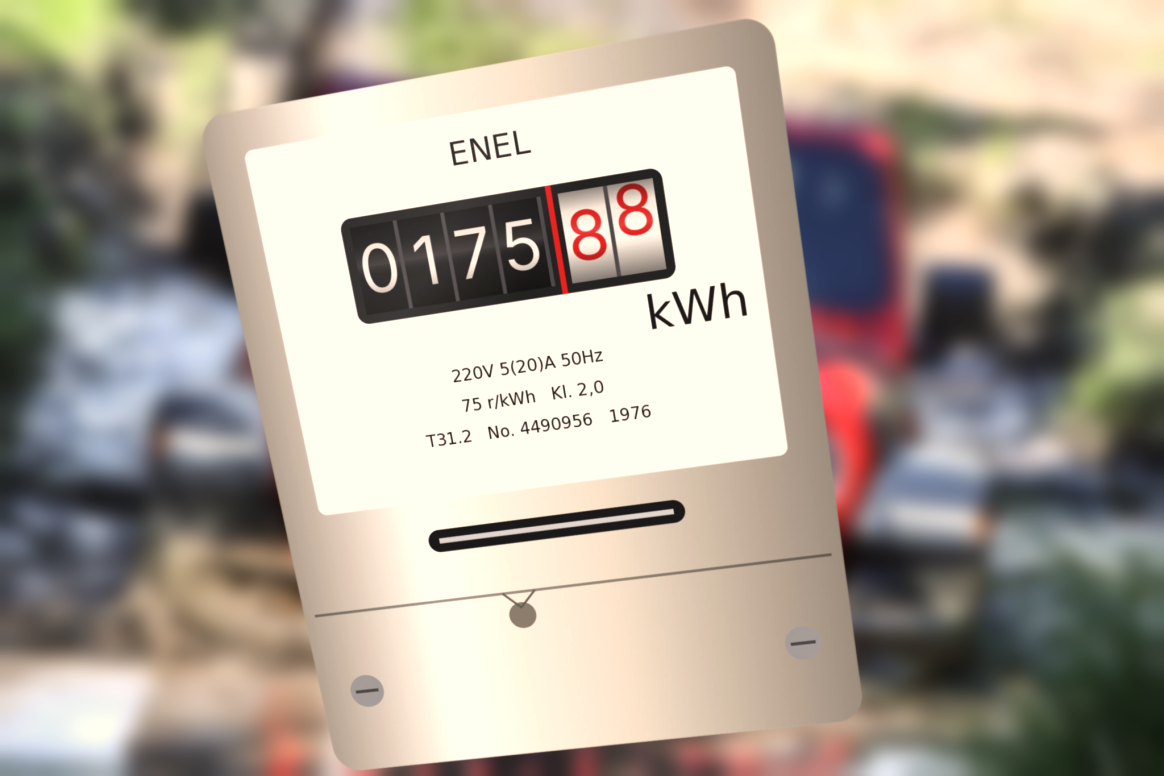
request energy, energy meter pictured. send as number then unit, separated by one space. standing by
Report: 175.88 kWh
